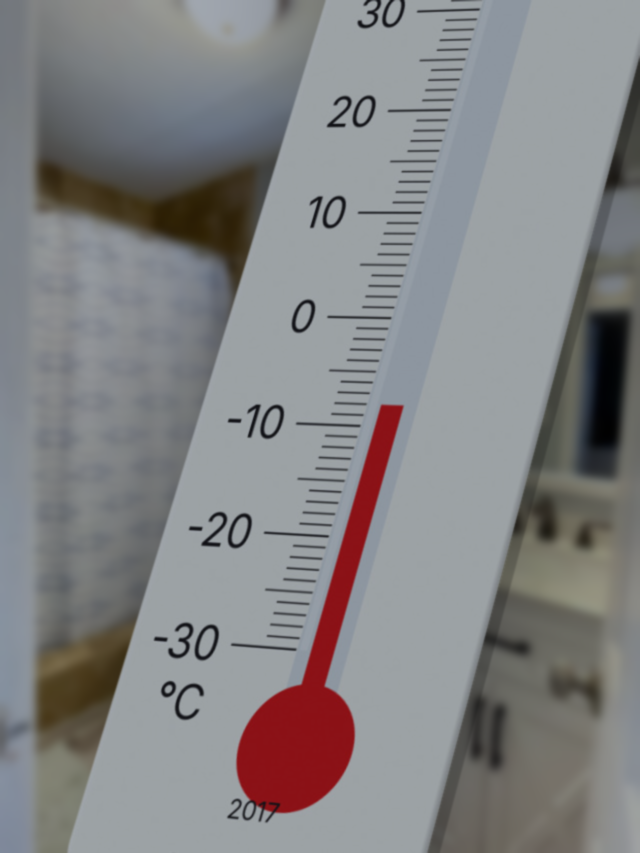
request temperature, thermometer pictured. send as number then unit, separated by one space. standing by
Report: -8 °C
